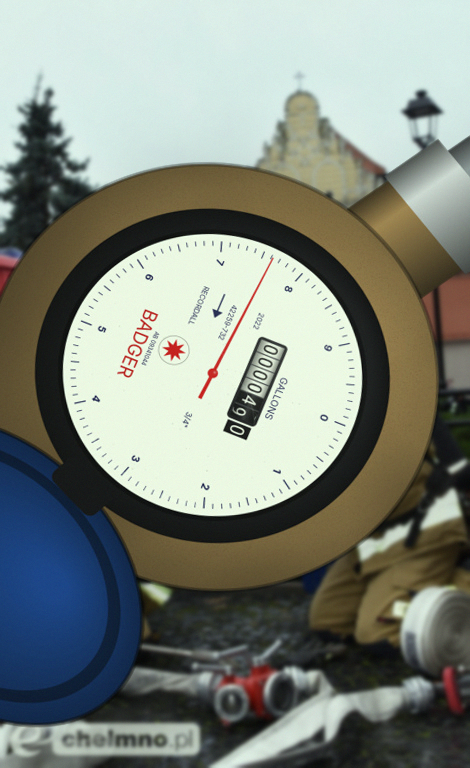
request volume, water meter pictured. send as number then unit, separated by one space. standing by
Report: 487.6 gal
